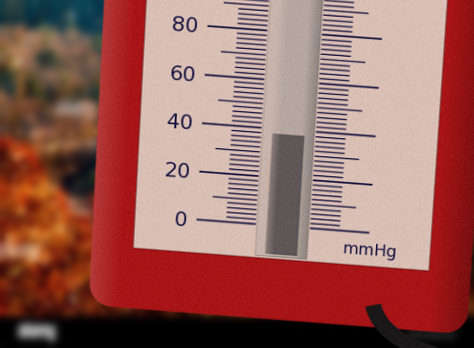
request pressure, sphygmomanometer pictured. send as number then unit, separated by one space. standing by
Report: 38 mmHg
